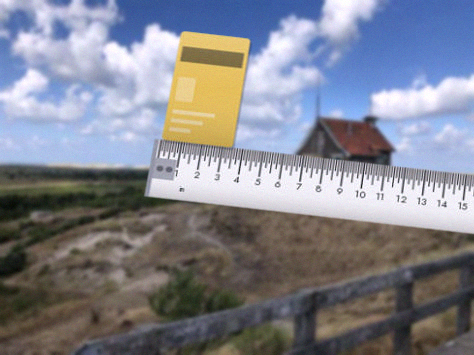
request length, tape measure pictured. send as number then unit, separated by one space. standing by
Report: 3.5 in
